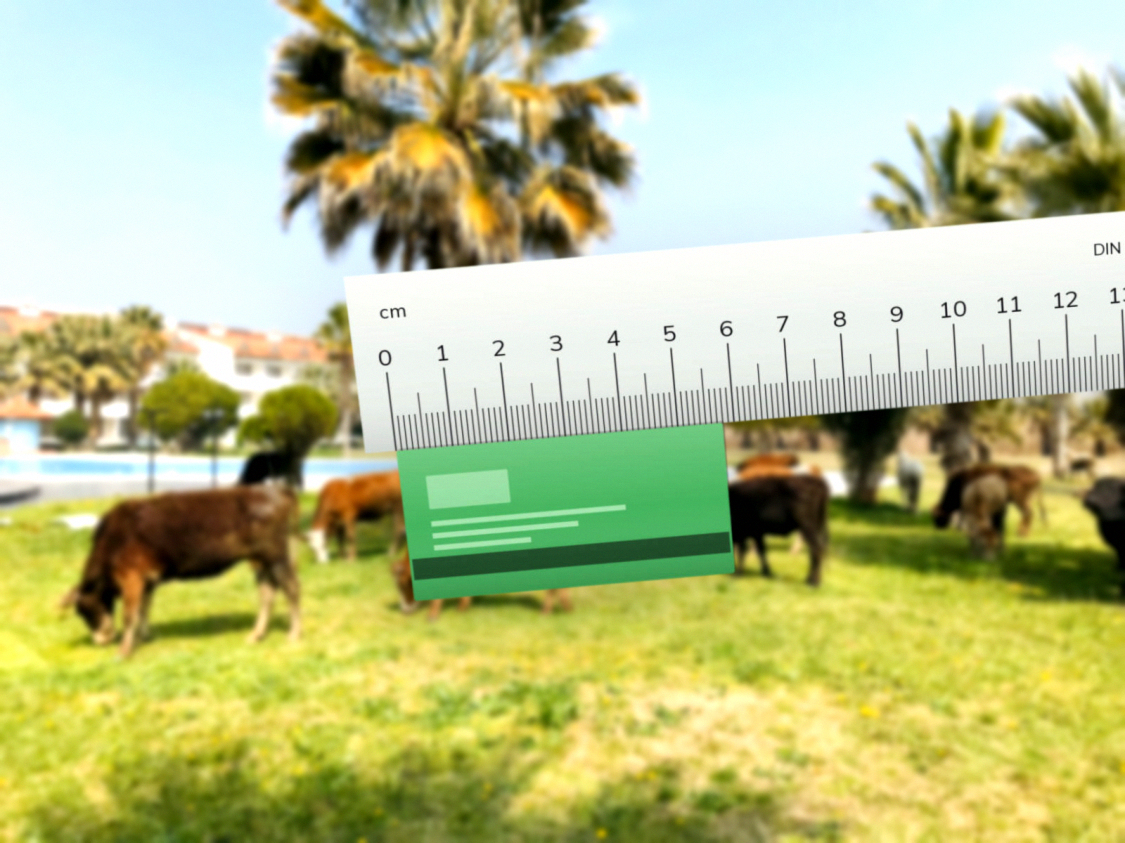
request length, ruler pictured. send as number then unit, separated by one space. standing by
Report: 5.8 cm
